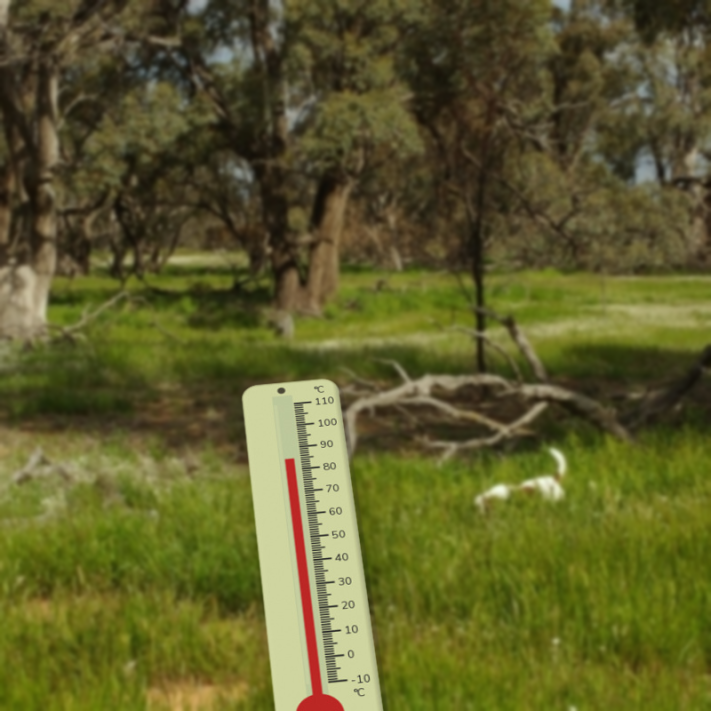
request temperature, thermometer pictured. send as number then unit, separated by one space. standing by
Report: 85 °C
